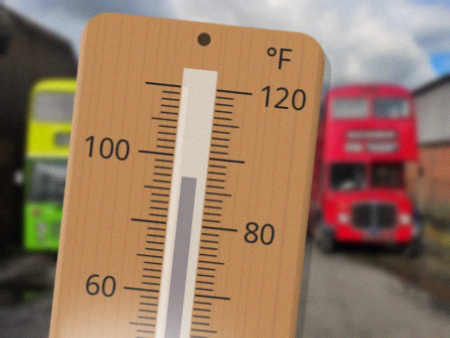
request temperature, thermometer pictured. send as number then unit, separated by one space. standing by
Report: 94 °F
